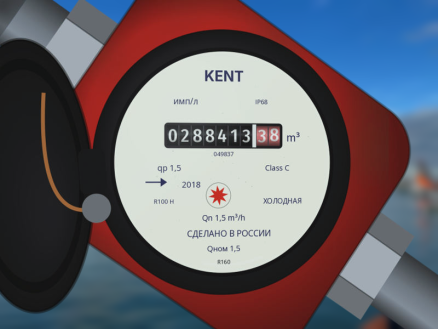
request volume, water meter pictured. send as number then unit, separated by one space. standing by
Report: 288413.38 m³
